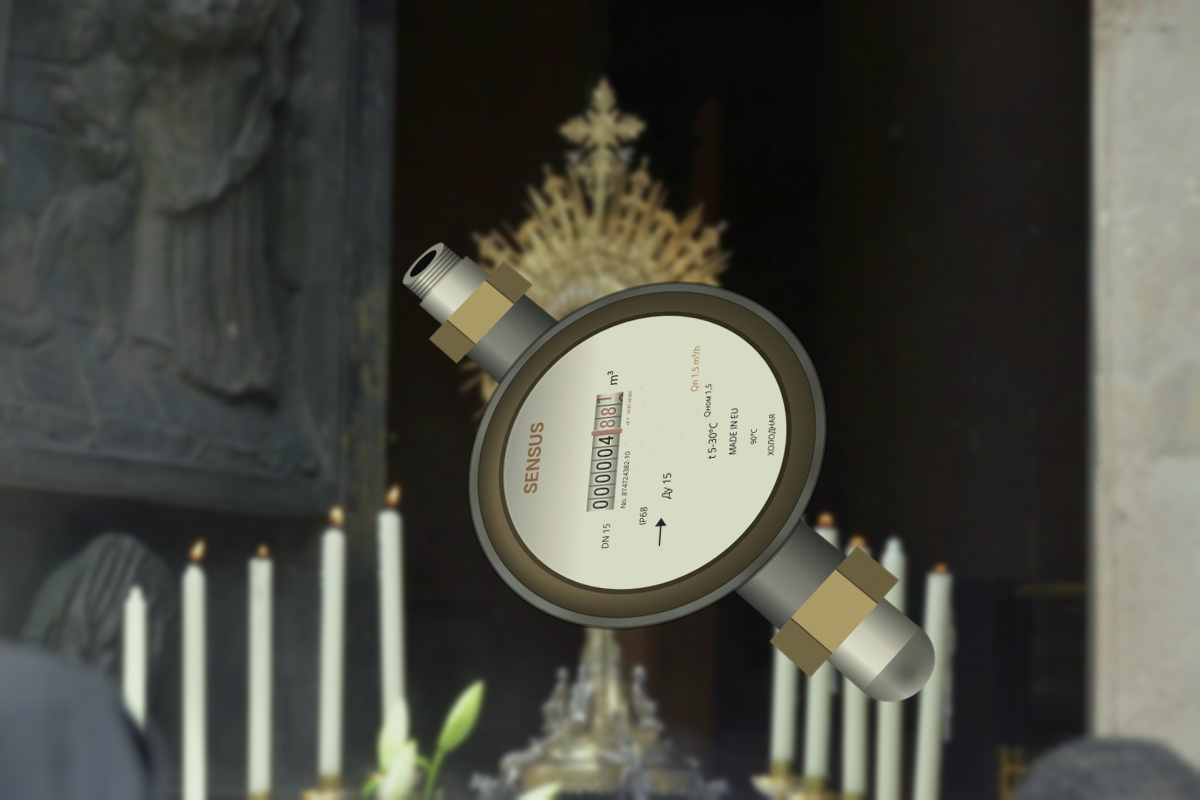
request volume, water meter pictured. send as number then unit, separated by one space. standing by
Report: 4.881 m³
